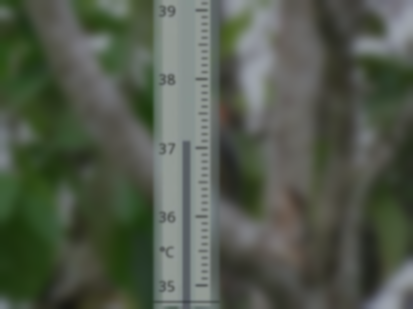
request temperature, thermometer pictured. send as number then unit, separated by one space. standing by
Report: 37.1 °C
